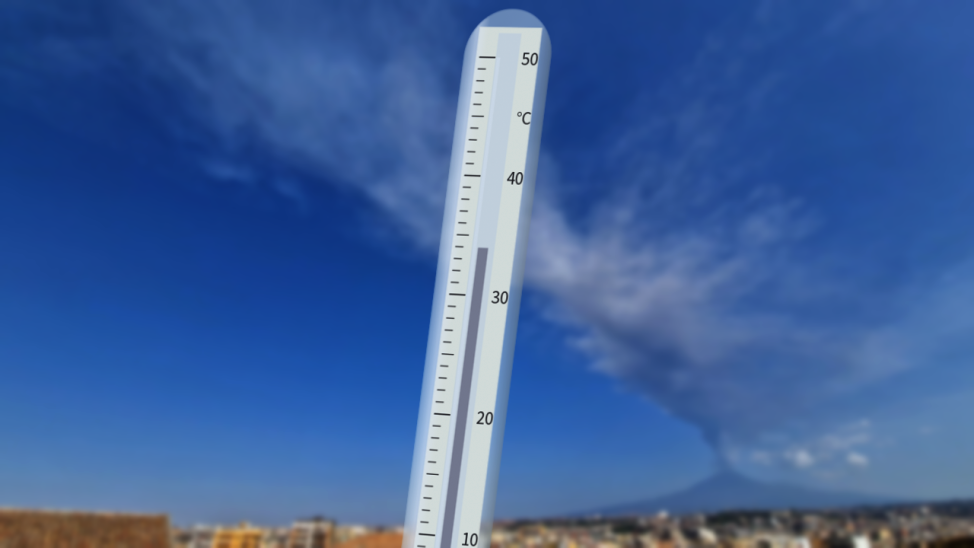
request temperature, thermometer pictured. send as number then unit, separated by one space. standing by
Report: 34 °C
